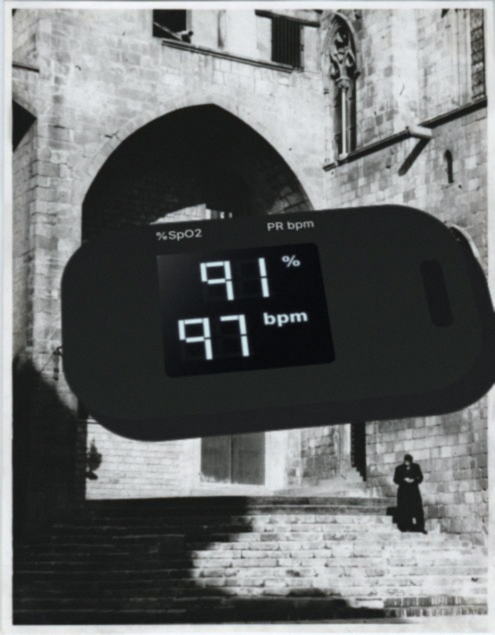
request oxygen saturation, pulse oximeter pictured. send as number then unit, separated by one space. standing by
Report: 91 %
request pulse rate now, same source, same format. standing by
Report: 97 bpm
